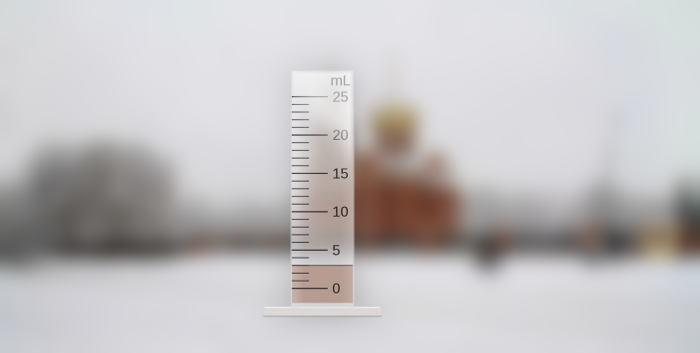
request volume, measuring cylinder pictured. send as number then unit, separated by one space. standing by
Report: 3 mL
